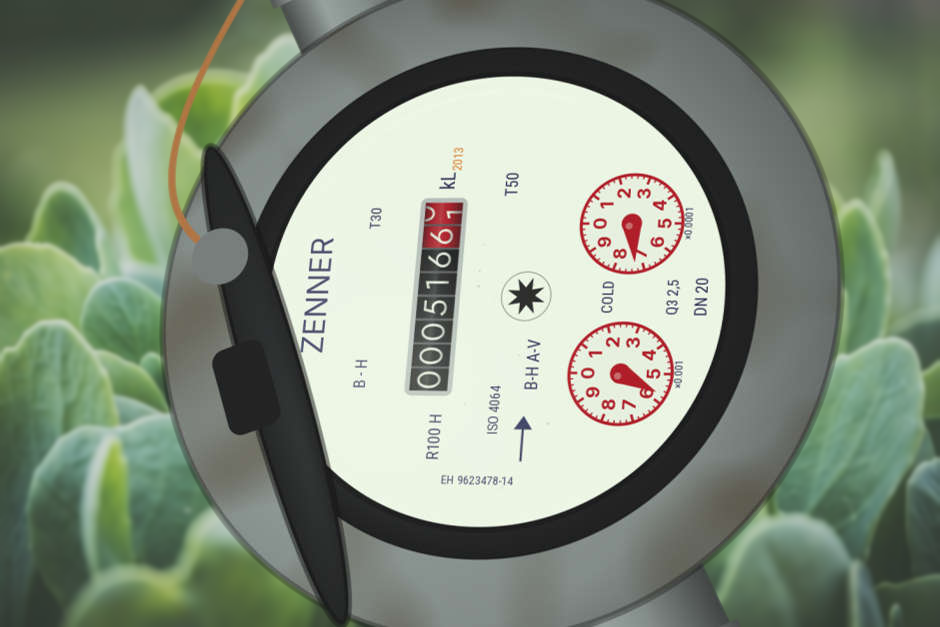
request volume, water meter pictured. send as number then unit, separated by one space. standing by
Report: 516.6057 kL
